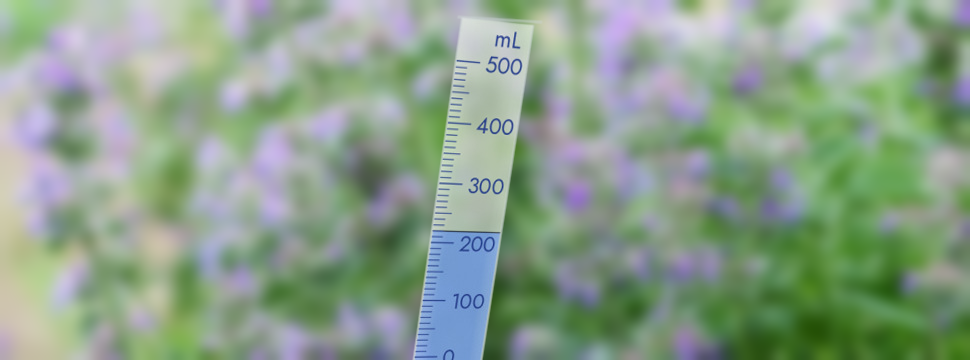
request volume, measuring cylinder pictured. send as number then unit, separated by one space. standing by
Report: 220 mL
